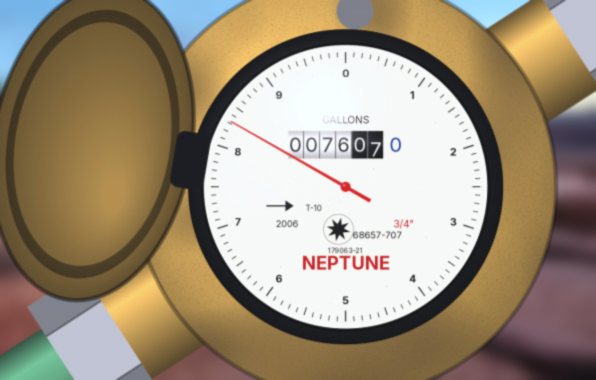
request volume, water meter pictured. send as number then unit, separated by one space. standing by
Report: 76068.3 gal
